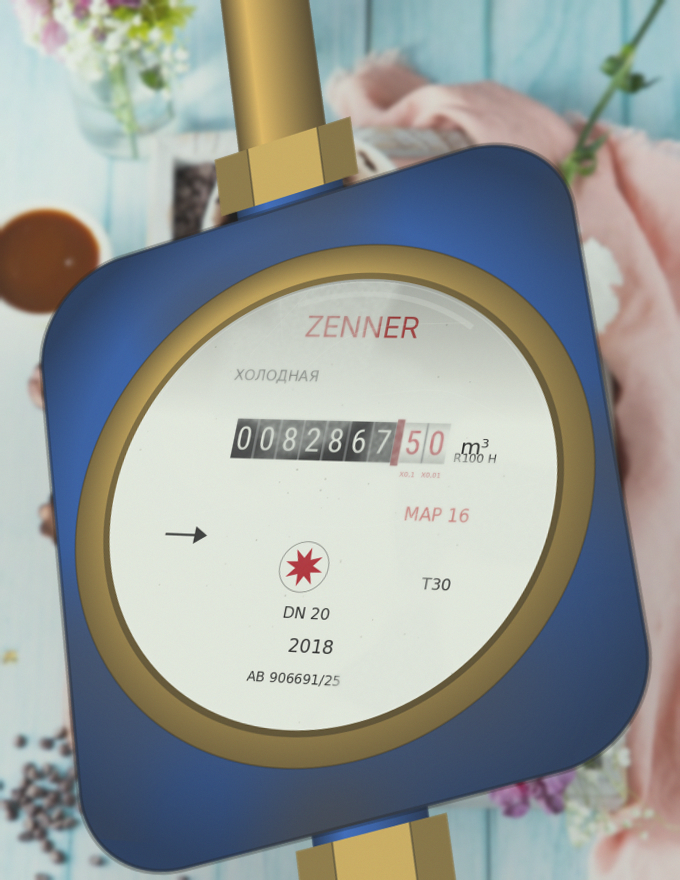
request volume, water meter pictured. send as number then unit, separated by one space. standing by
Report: 82867.50 m³
